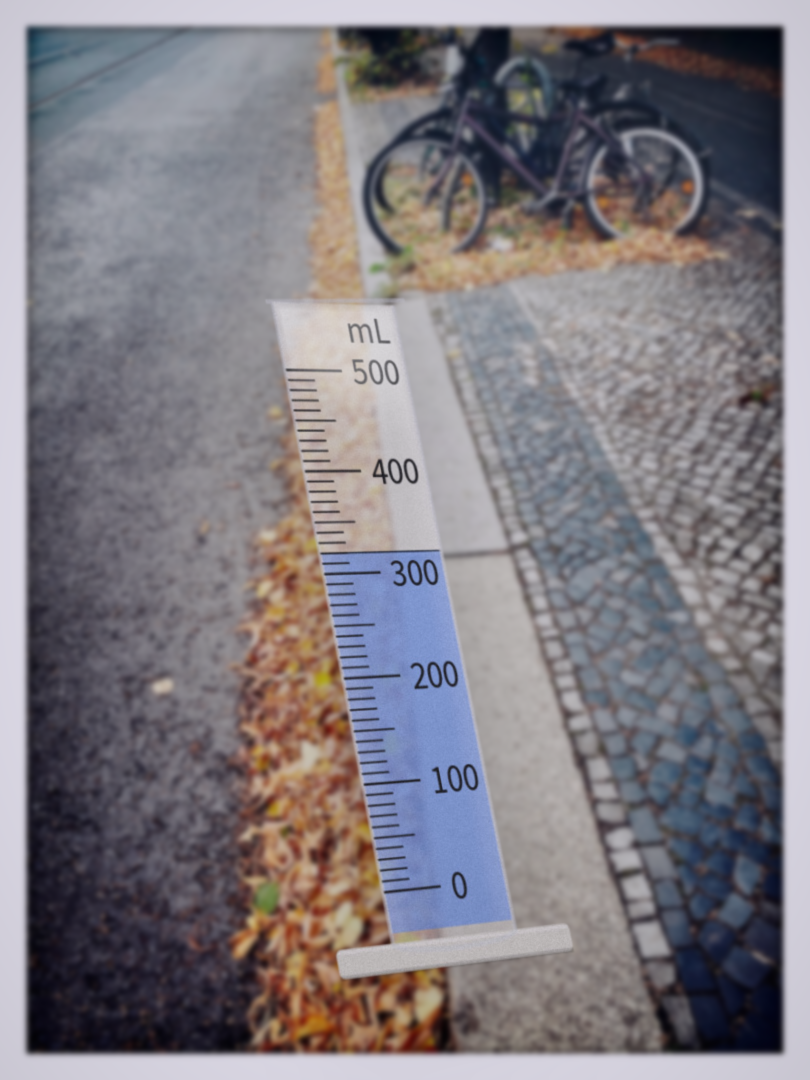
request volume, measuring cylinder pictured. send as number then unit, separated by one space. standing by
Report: 320 mL
